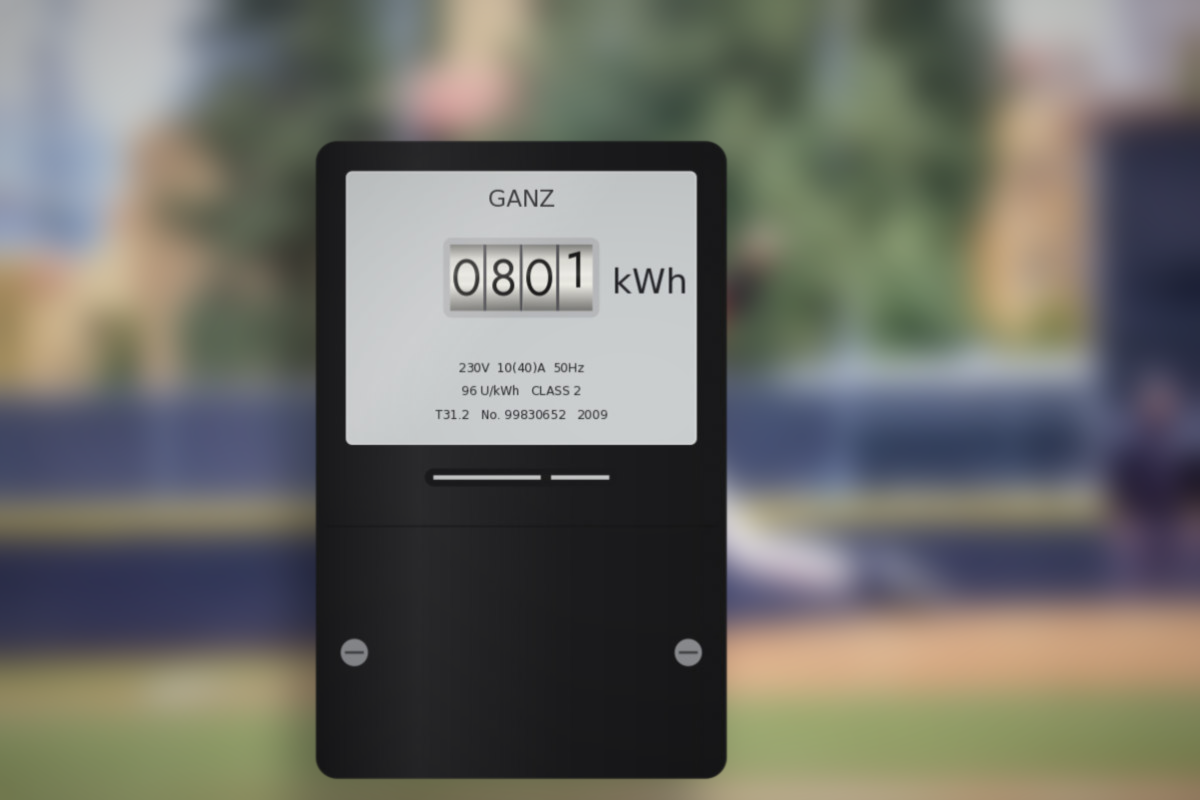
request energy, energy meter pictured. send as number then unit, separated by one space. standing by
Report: 801 kWh
